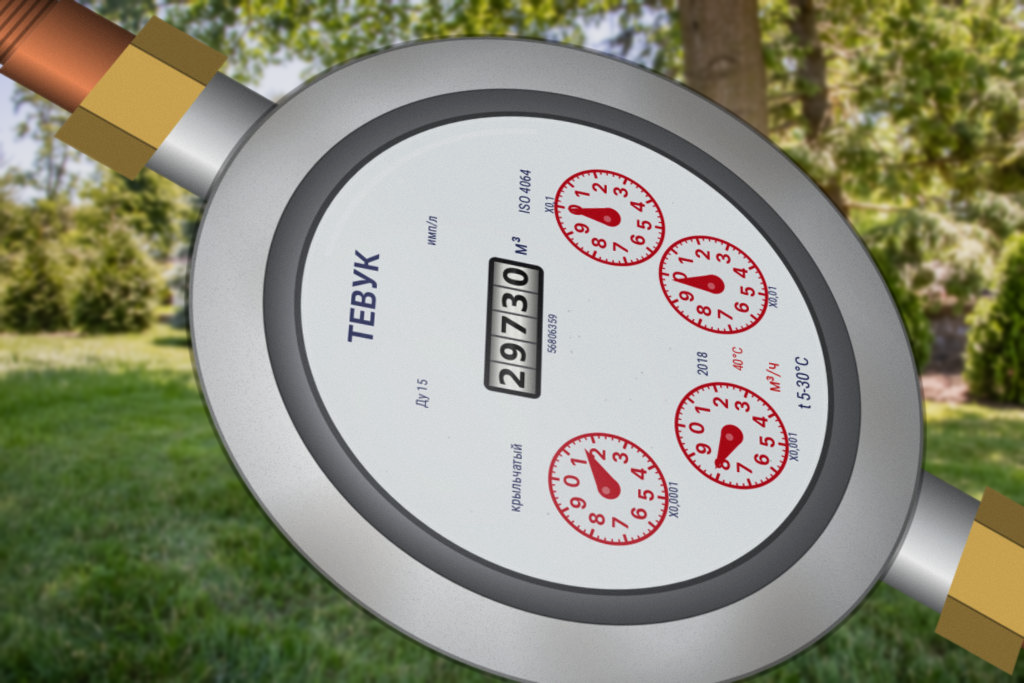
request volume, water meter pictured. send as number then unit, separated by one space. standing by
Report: 29729.9981 m³
